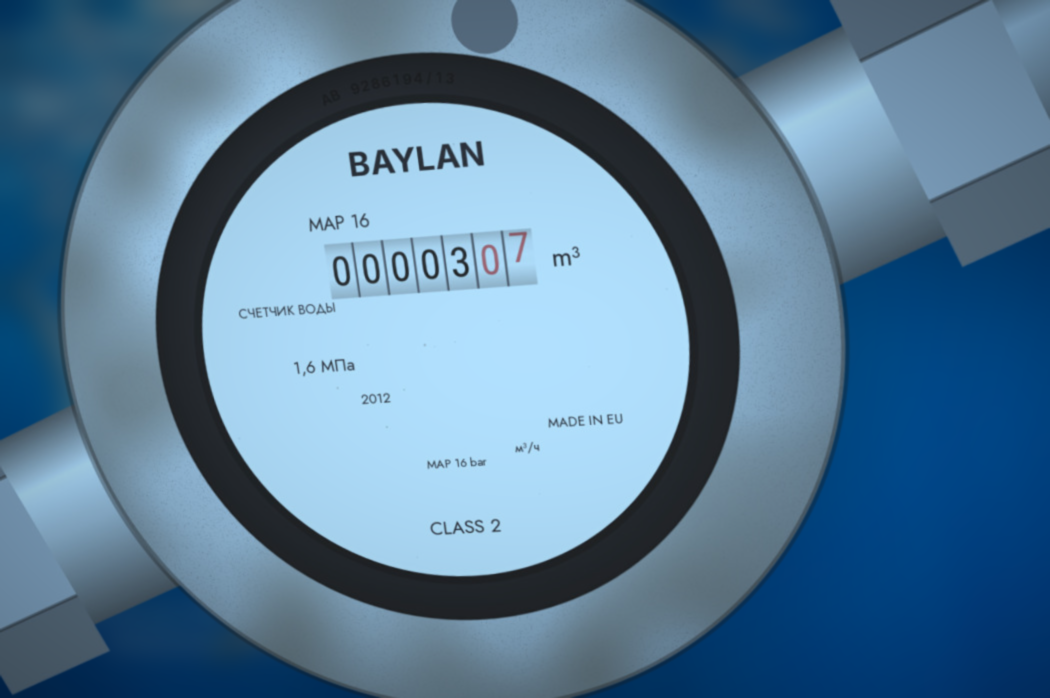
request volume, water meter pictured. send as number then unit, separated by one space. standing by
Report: 3.07 m³
